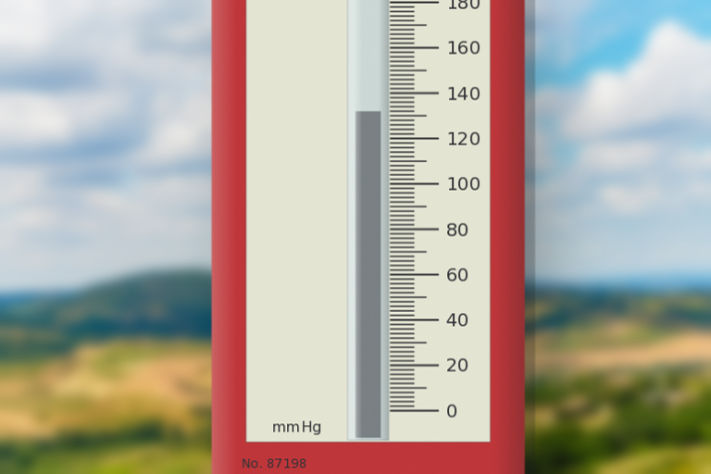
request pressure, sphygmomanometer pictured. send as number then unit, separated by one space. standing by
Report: 132 mmHg
